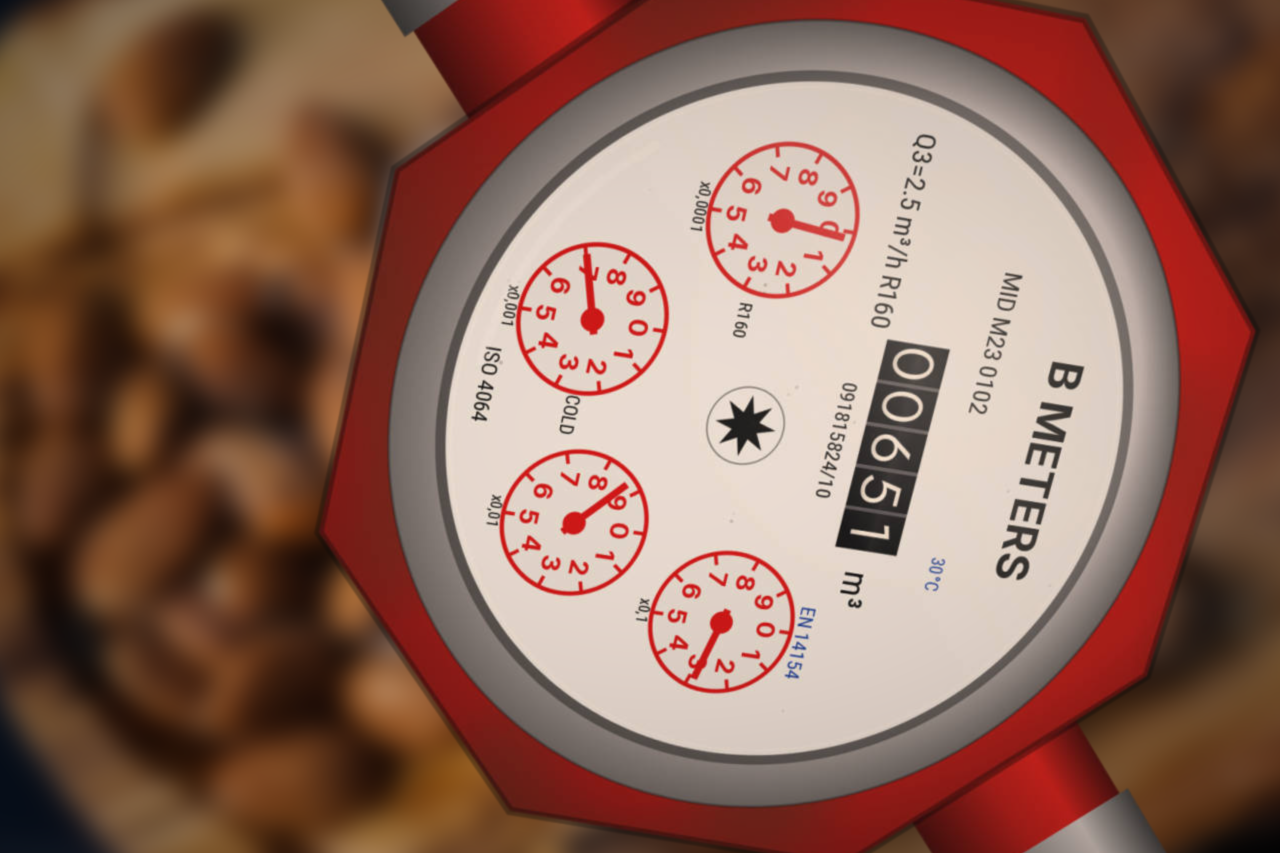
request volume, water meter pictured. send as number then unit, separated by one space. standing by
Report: 651.2870 m³
